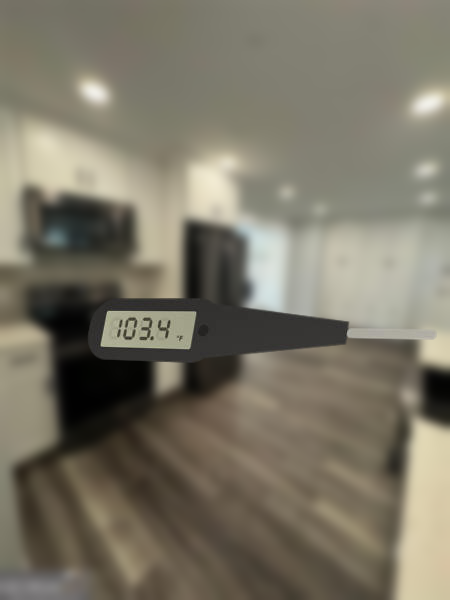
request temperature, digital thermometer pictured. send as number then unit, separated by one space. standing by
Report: 103.4 °F
